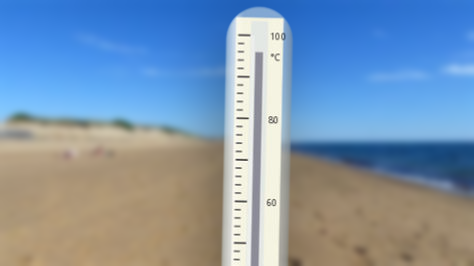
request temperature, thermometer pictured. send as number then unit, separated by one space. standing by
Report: 96 °C
